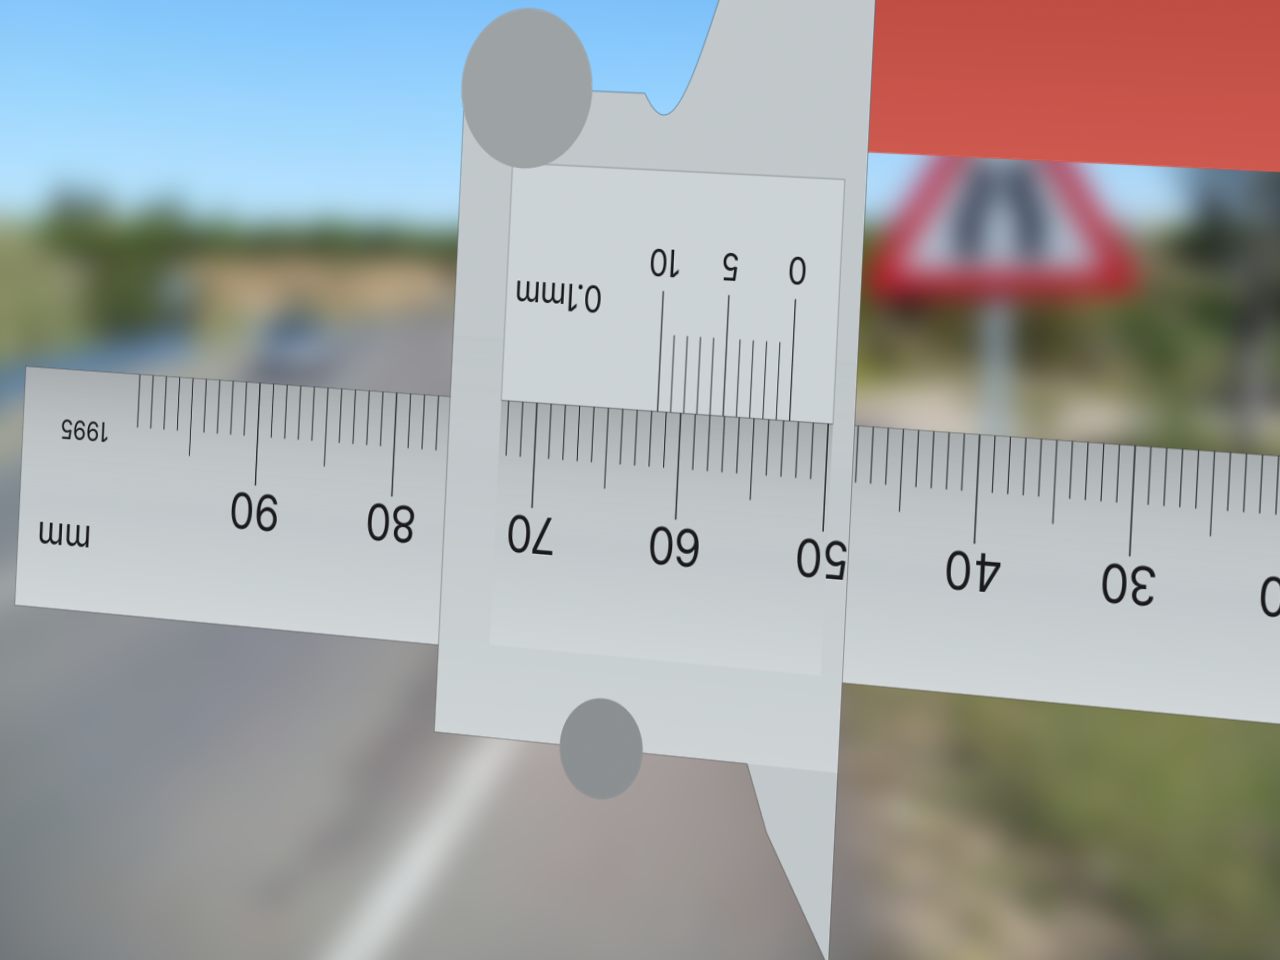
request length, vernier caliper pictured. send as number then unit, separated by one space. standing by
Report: 52.6 mm
